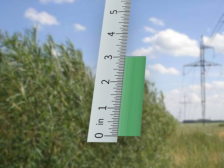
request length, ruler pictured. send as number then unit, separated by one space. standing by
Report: 3 in
